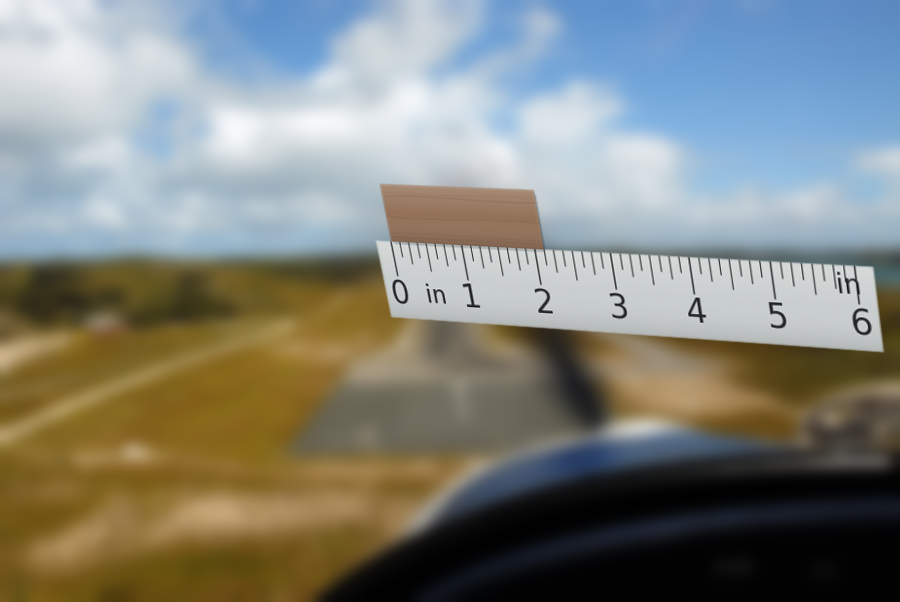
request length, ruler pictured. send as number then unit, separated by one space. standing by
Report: 2.125 in
